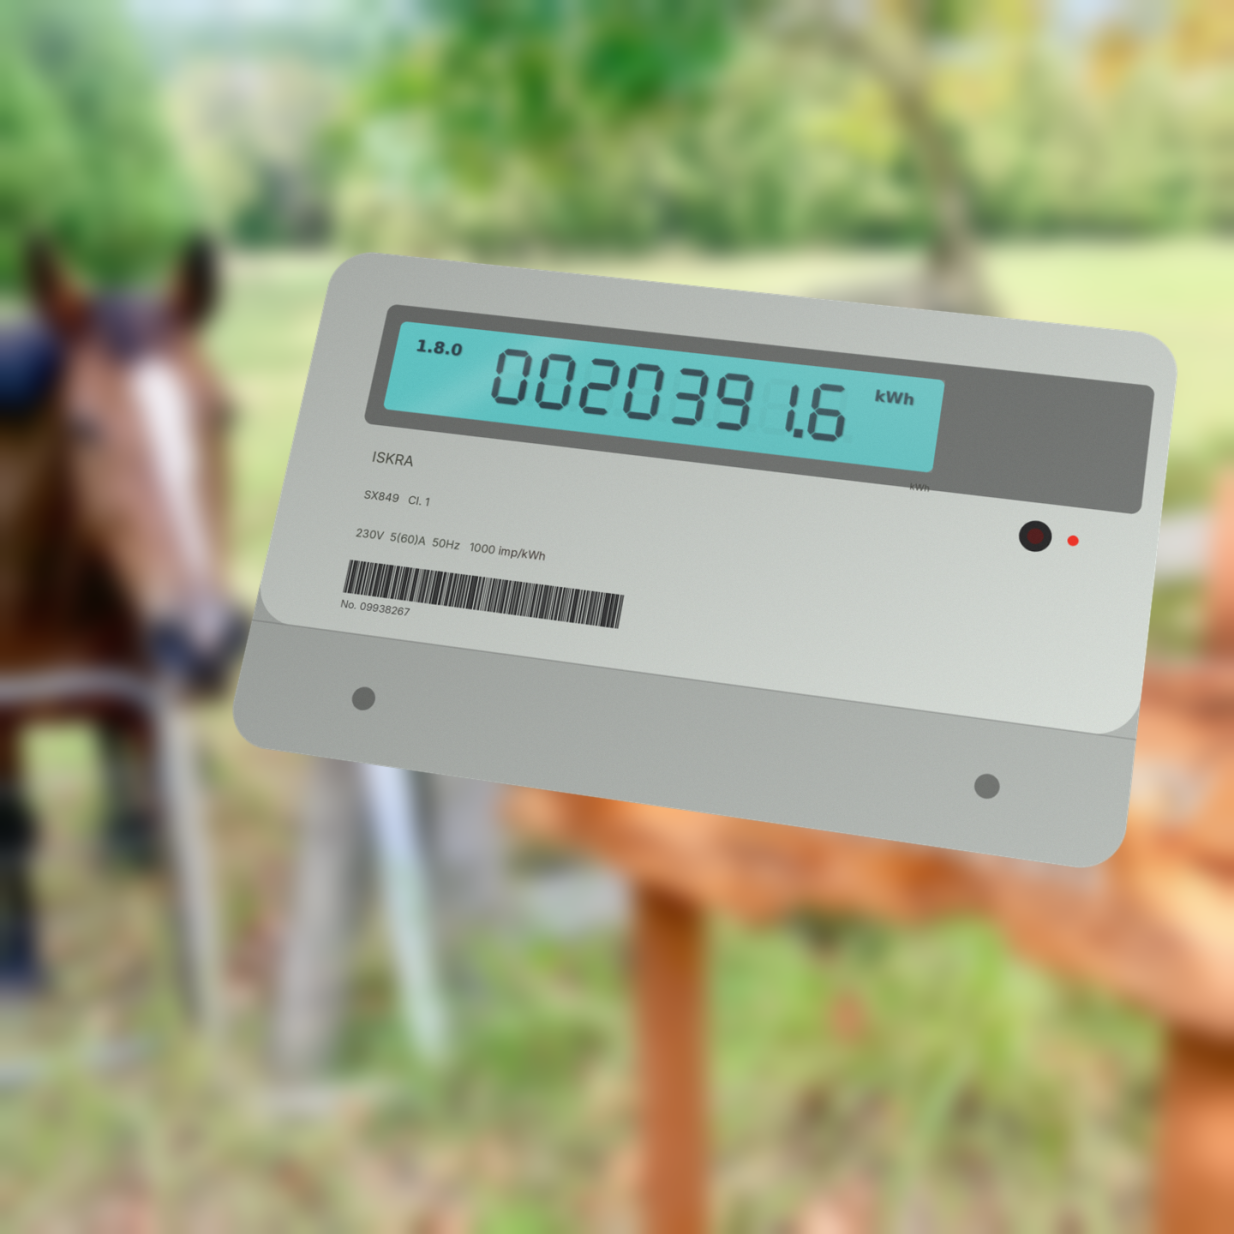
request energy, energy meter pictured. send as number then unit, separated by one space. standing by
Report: 20391.6 kWh
